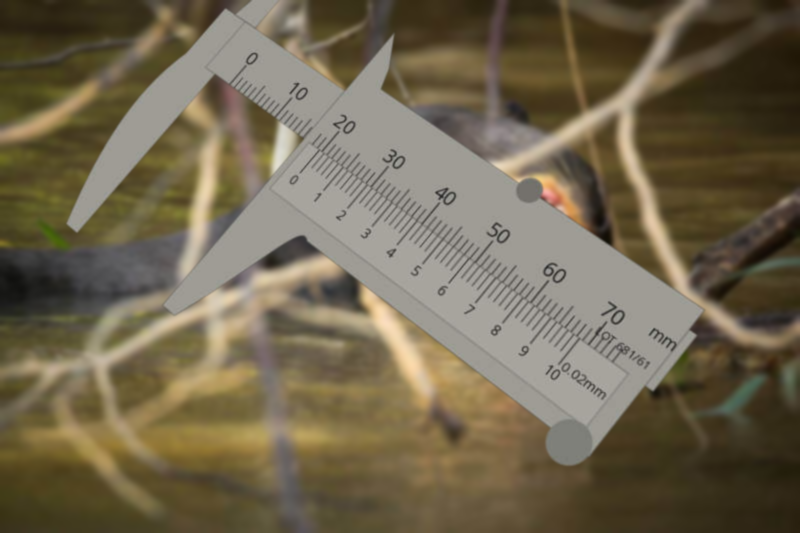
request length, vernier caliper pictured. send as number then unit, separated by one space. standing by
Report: 19.5 mm
